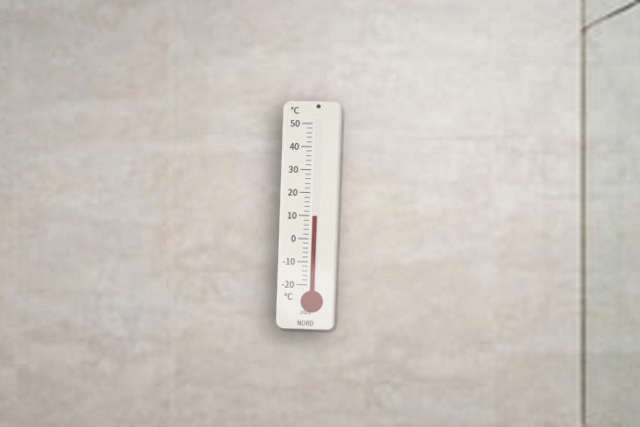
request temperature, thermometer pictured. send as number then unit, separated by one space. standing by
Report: 10 °C
